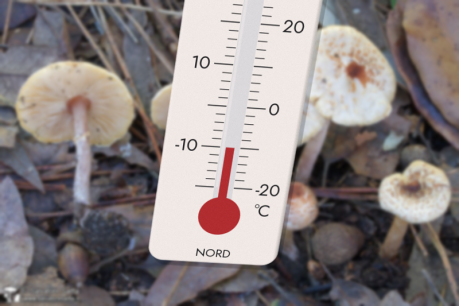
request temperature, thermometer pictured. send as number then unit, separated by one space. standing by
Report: -10 °C
